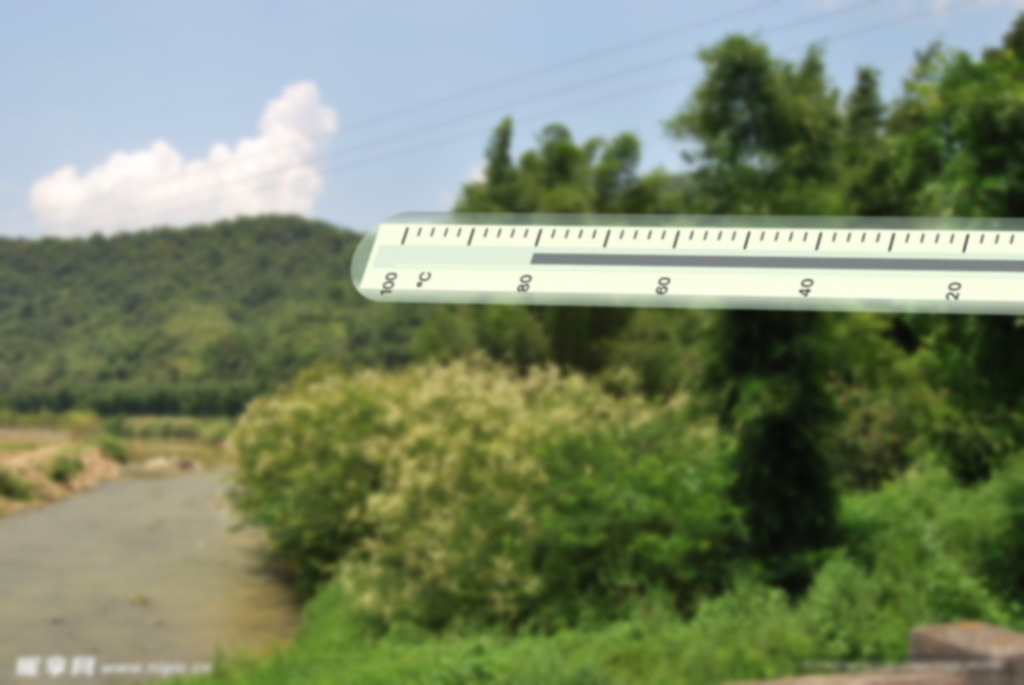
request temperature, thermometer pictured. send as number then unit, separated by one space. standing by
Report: 80 °C
